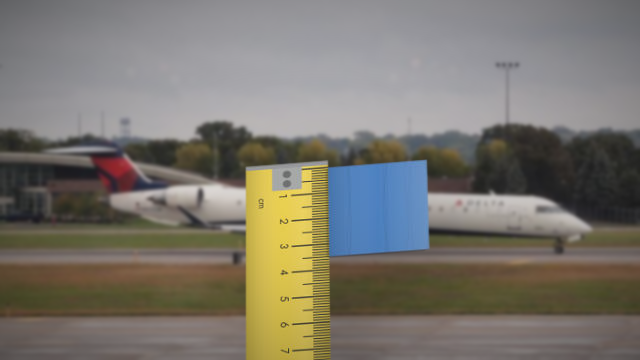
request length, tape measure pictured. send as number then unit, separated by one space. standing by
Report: 3.5 cm
